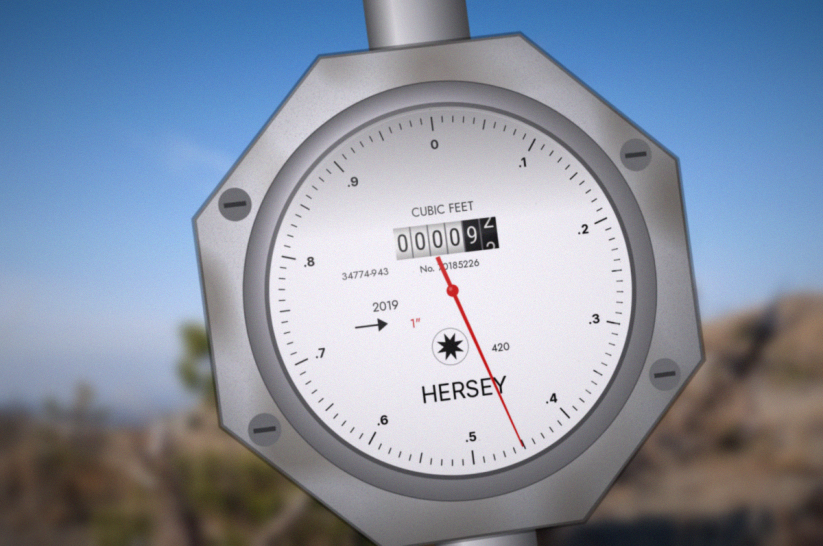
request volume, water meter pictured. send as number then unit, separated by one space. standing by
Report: 92.45 ft³
